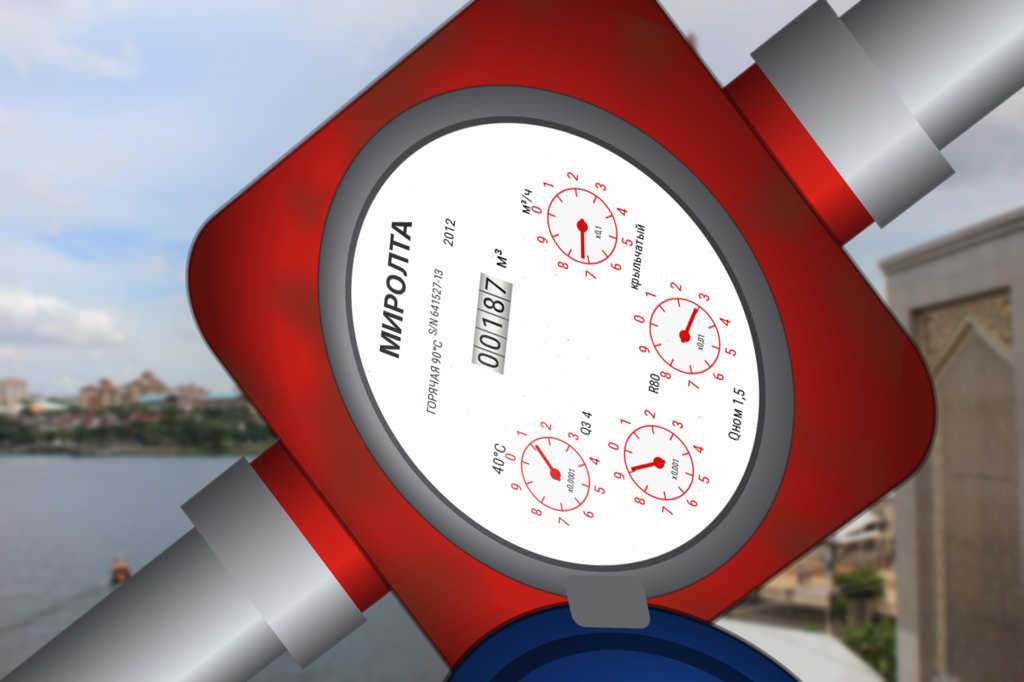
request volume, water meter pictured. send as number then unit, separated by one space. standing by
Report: 187.7291 m³
